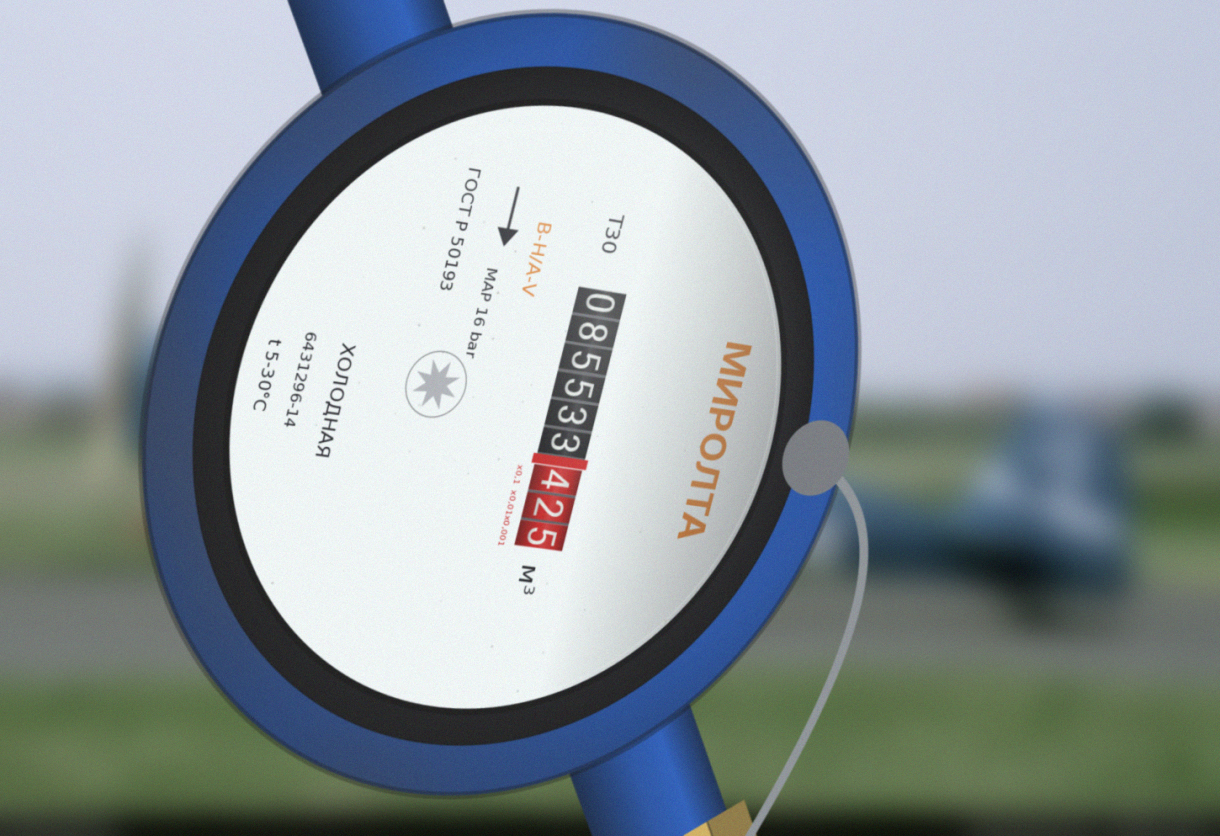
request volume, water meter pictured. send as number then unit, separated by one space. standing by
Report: 85533.425 m³
